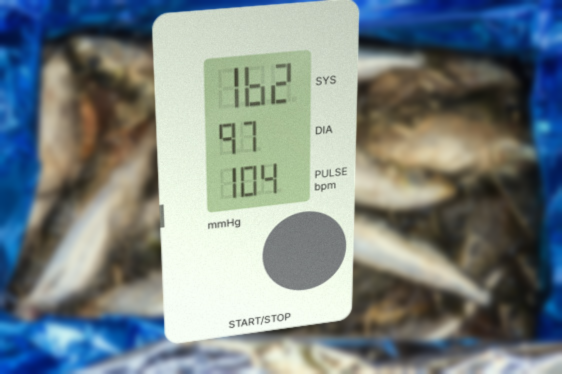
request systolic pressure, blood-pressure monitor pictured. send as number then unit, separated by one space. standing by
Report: 162 mmHg
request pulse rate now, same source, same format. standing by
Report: 104 bpm
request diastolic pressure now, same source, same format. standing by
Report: 97 mmHg
